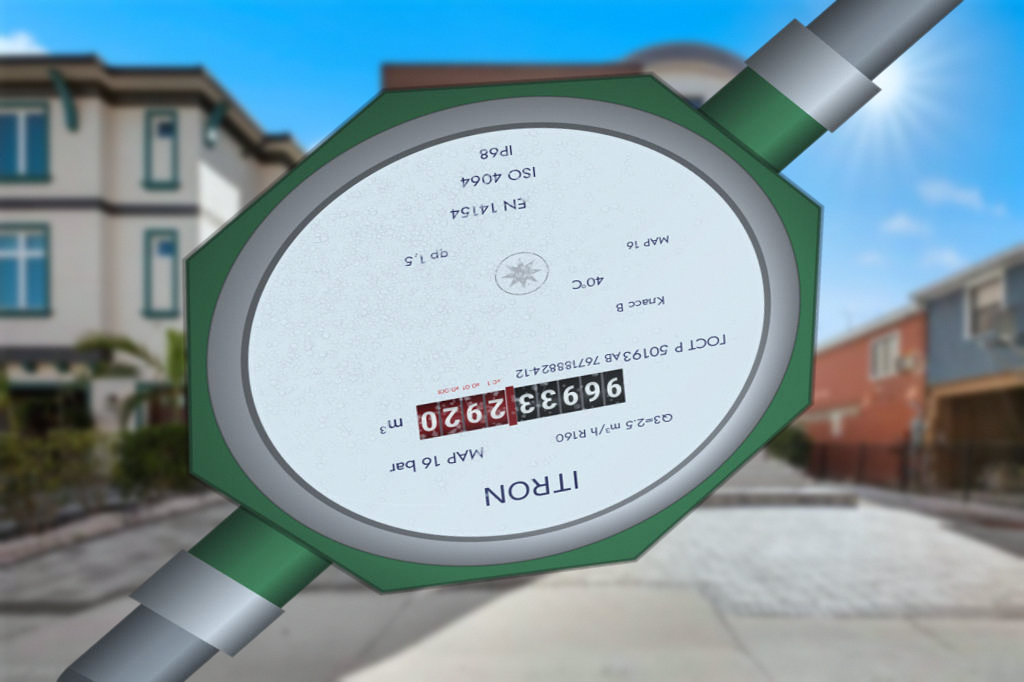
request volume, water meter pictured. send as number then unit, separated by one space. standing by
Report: 96933.2920 m³
